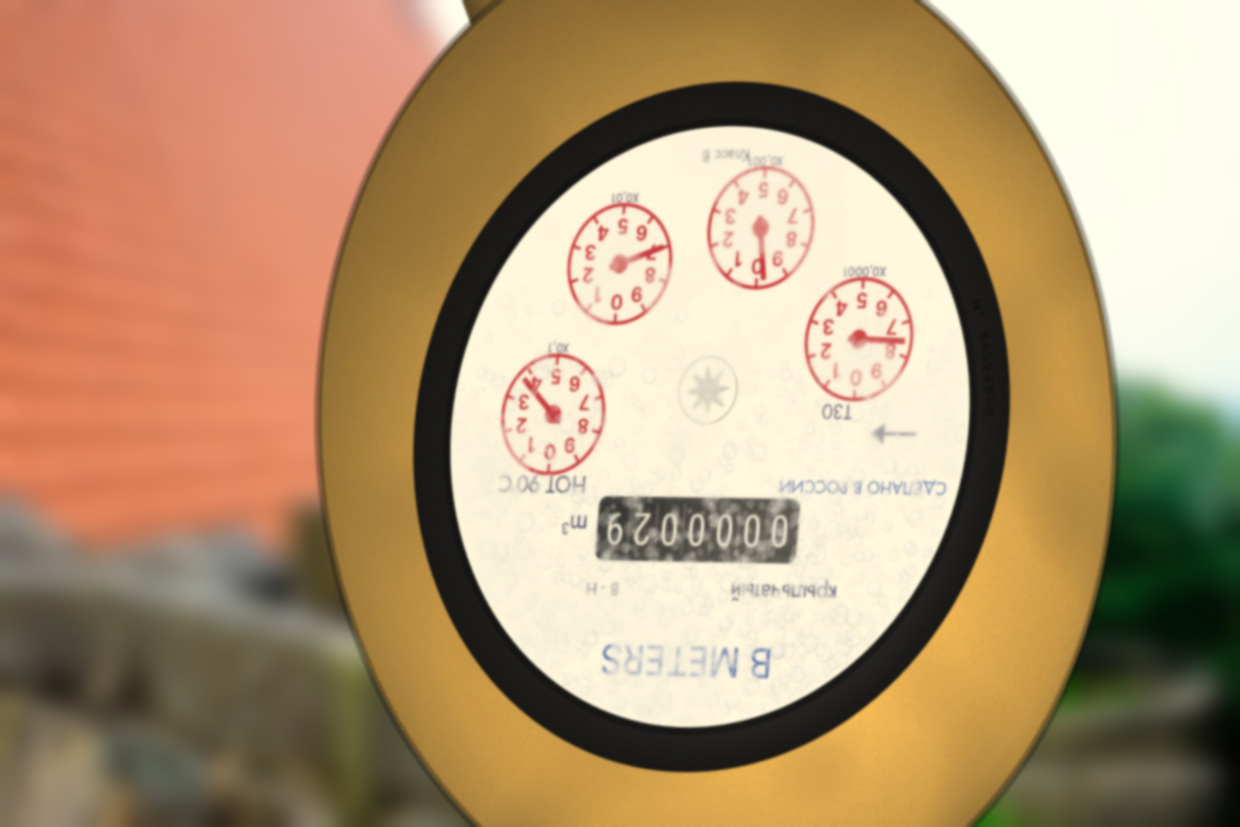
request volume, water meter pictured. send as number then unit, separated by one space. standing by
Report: 29.3697 m³
